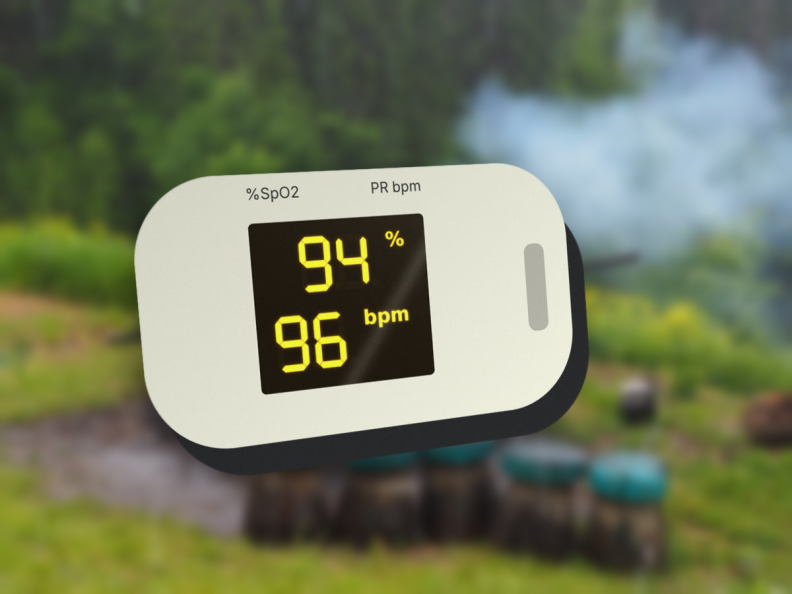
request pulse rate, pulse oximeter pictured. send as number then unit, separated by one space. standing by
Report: 96 bpm
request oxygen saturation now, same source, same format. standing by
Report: 94 %
